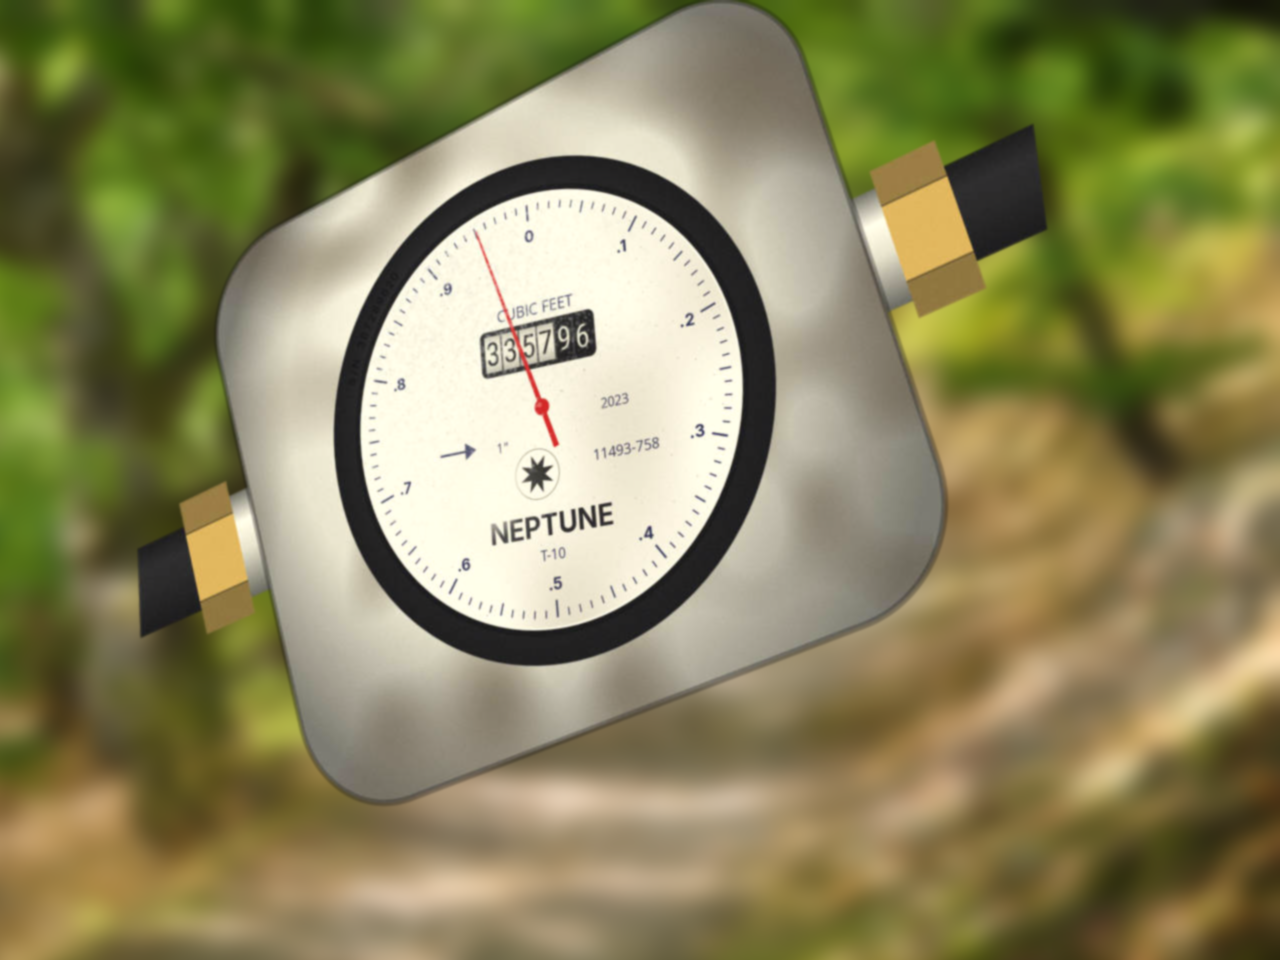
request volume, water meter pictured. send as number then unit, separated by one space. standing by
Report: 335795.95 ft³
